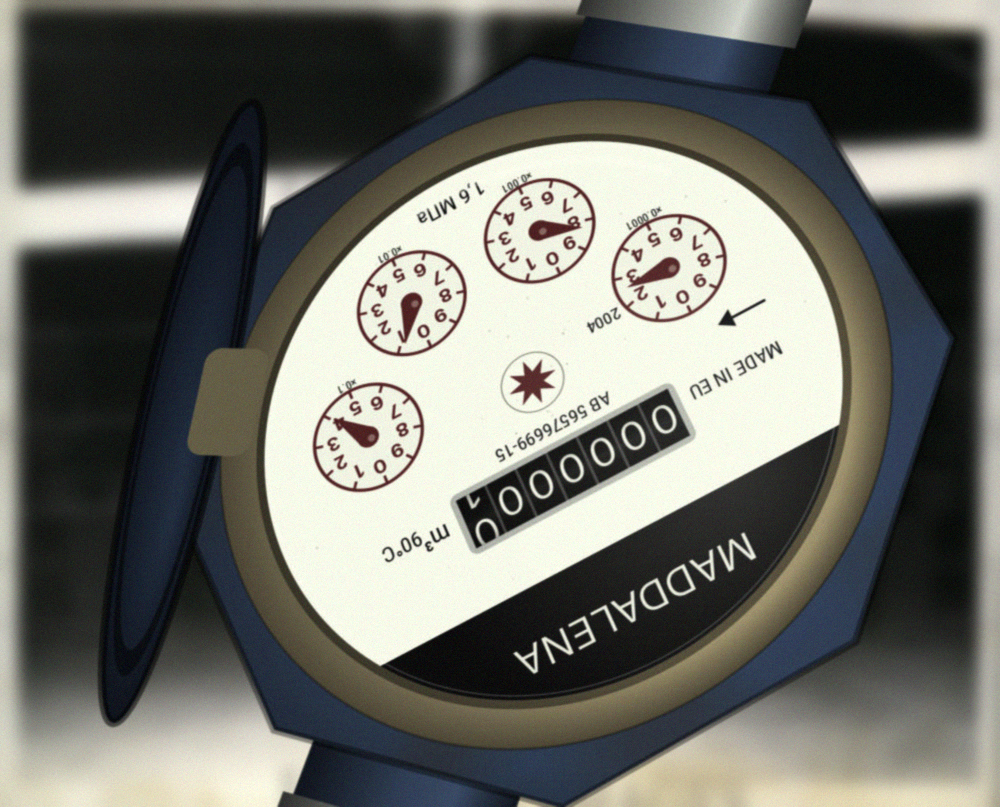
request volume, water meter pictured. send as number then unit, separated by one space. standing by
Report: 0.4082 m³
